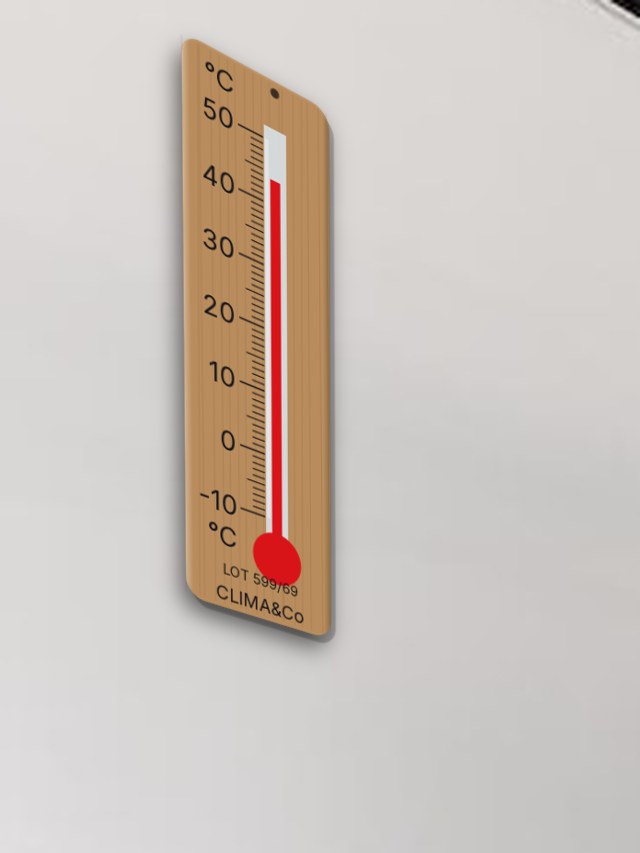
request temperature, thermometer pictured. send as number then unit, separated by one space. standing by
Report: 44 °C
